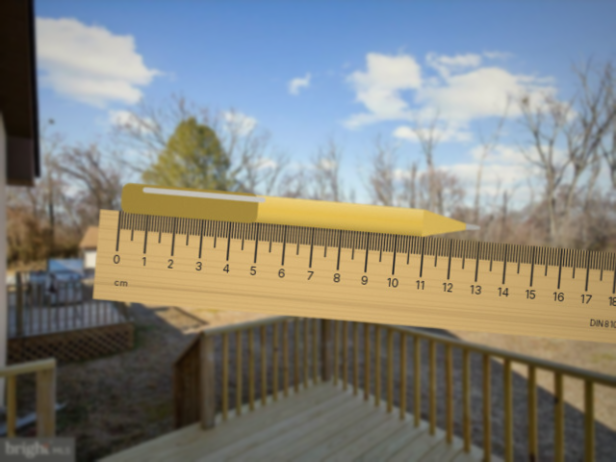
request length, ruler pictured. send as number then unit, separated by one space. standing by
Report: 13 cm
